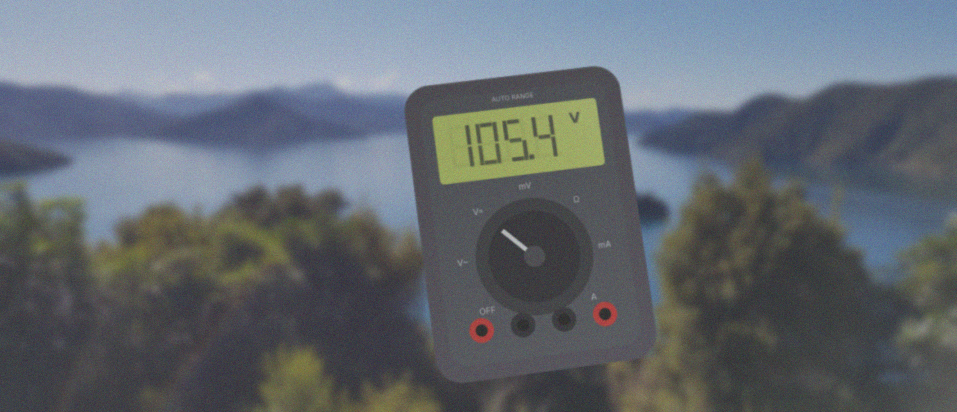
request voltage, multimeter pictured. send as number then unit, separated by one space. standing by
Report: 105.4 V
